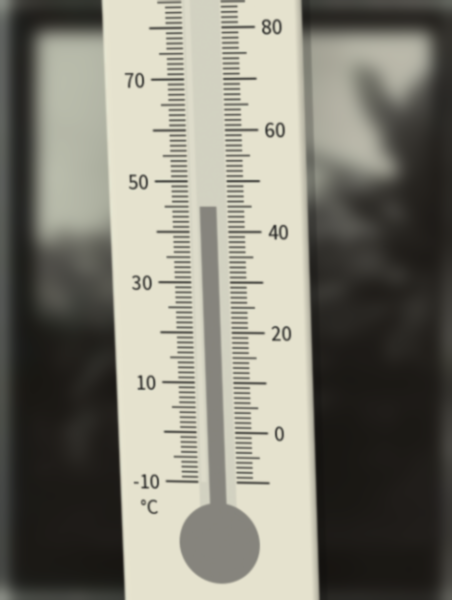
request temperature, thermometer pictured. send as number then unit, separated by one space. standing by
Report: 45 °C
